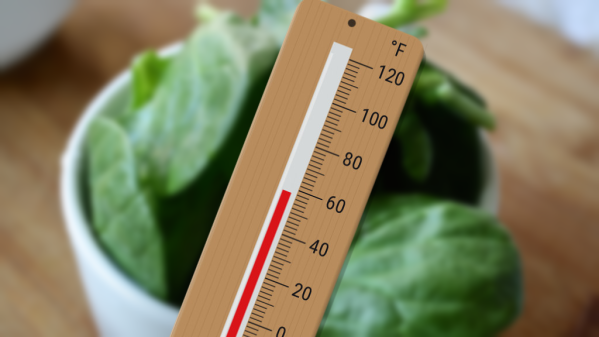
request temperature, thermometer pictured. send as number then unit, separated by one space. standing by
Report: 58 °F
